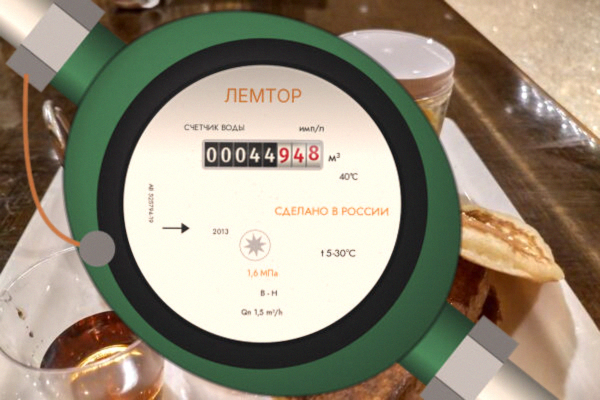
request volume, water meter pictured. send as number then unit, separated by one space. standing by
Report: 44.948 m³
